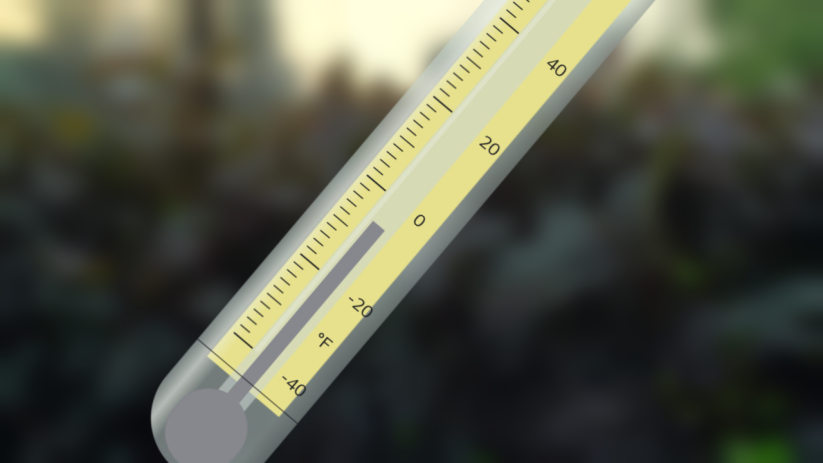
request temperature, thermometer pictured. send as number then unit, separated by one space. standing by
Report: -6 °F
